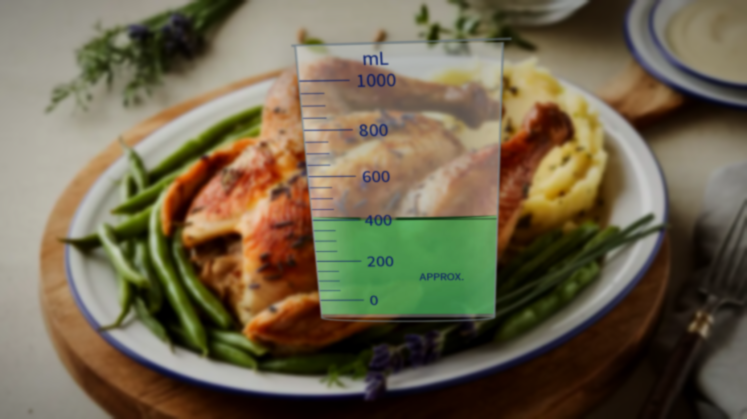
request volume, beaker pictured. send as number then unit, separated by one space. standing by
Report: 400 mL
